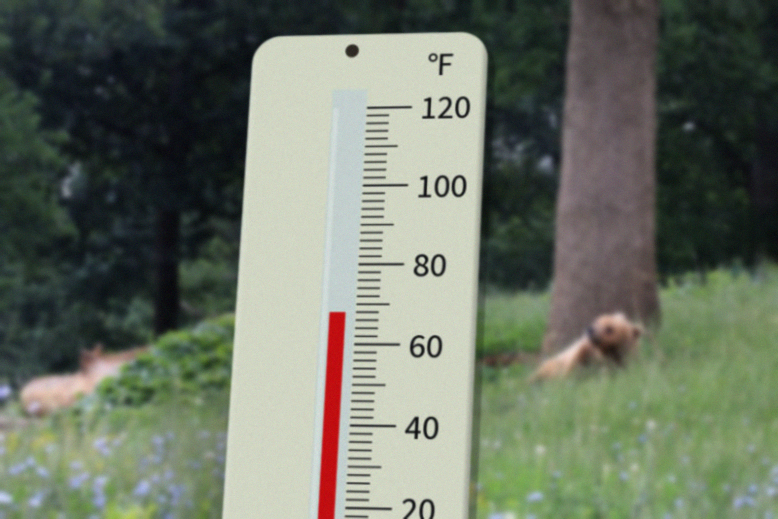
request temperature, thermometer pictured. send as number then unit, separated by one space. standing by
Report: 68 °F
